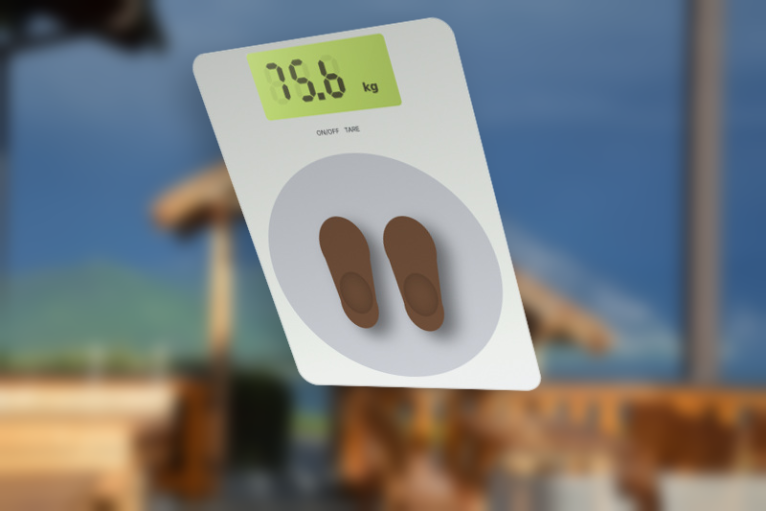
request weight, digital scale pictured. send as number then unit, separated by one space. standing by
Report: 75.6 kg
